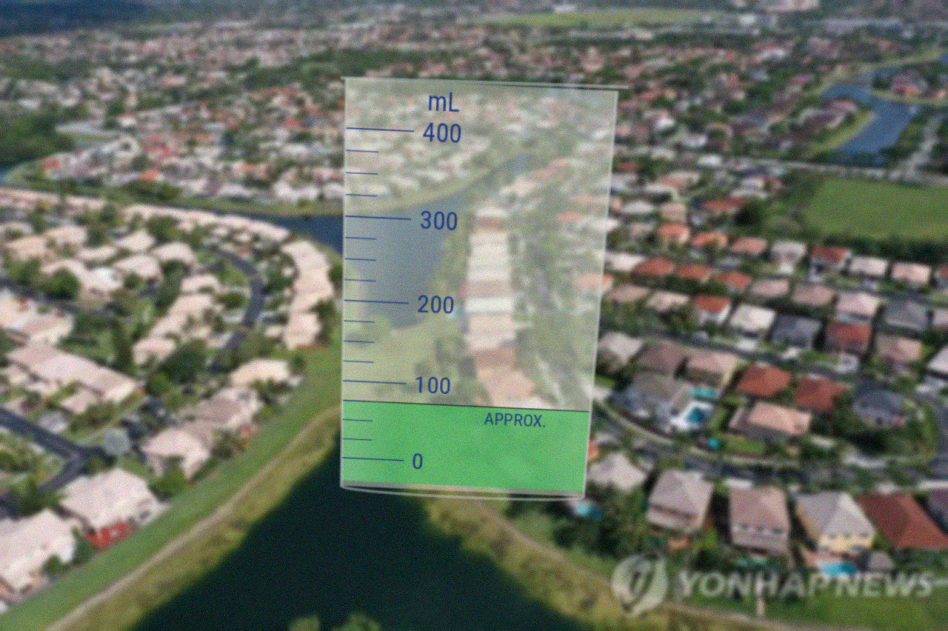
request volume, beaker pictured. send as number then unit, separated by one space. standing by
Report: 75 mL
